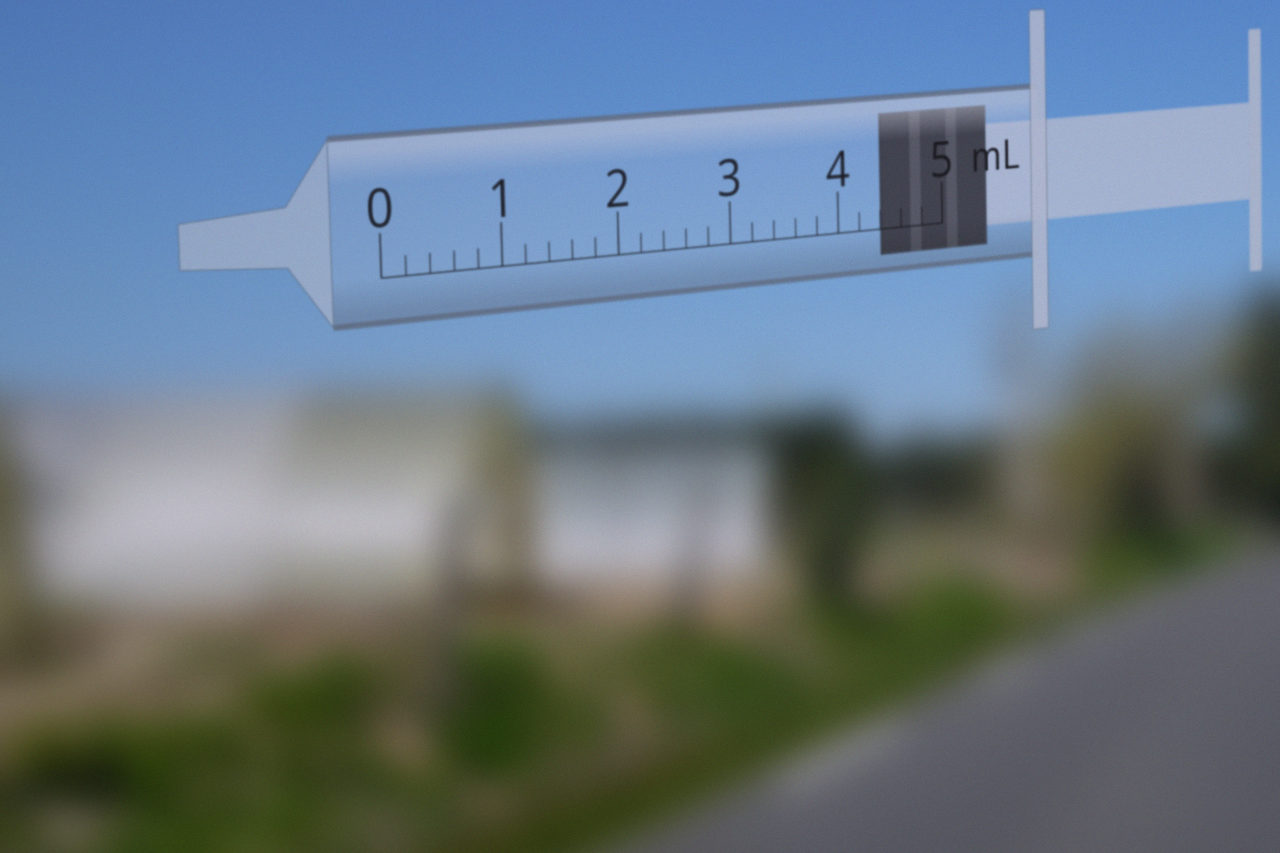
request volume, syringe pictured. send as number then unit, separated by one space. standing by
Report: 4.4 mL
